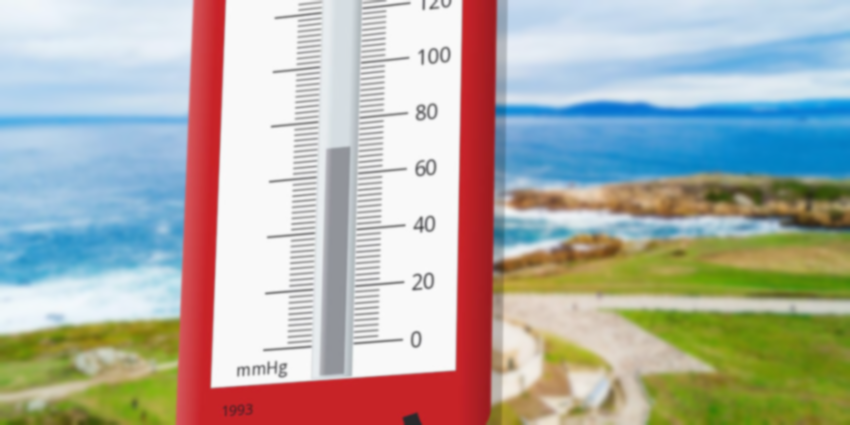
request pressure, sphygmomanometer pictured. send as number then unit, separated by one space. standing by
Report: 70 mmHg
